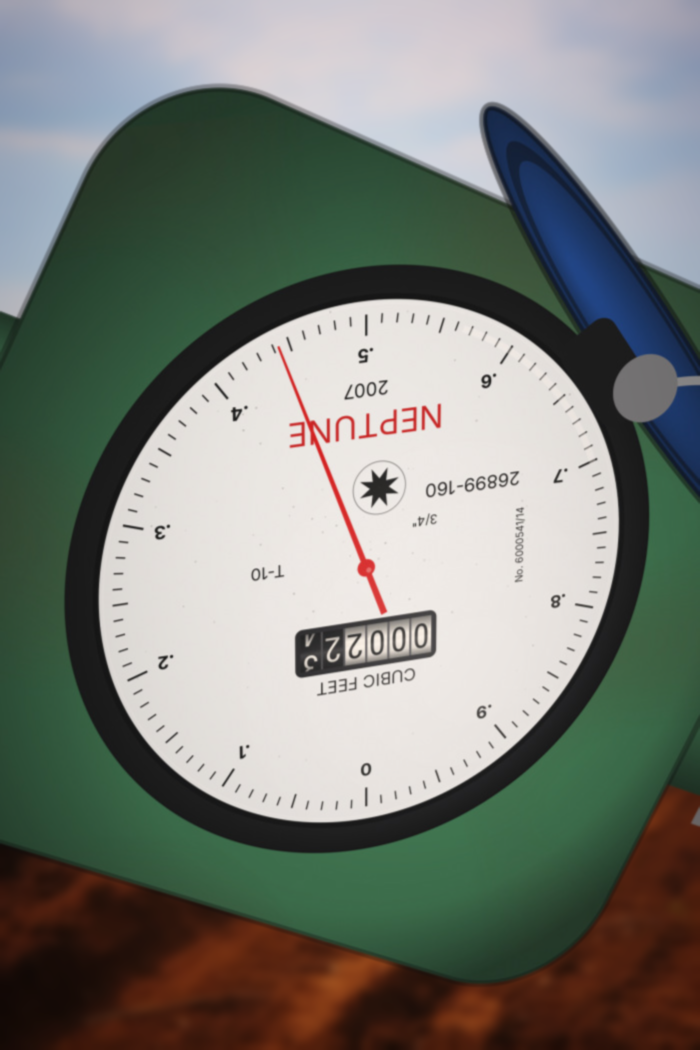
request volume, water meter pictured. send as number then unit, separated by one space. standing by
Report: 223.44 ft³
